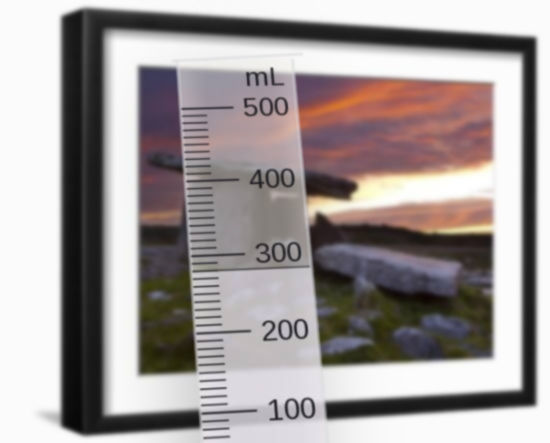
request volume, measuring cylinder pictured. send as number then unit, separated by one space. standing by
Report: 280 mL
